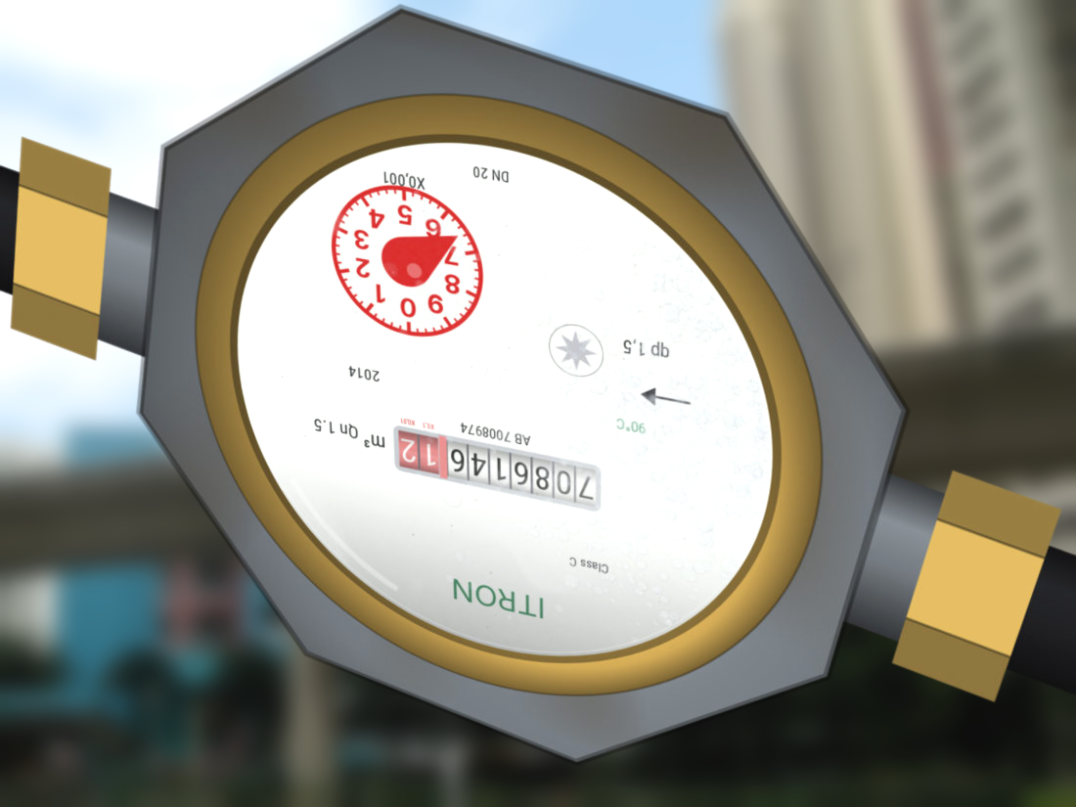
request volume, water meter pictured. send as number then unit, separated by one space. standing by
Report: 7086146.126 m³
